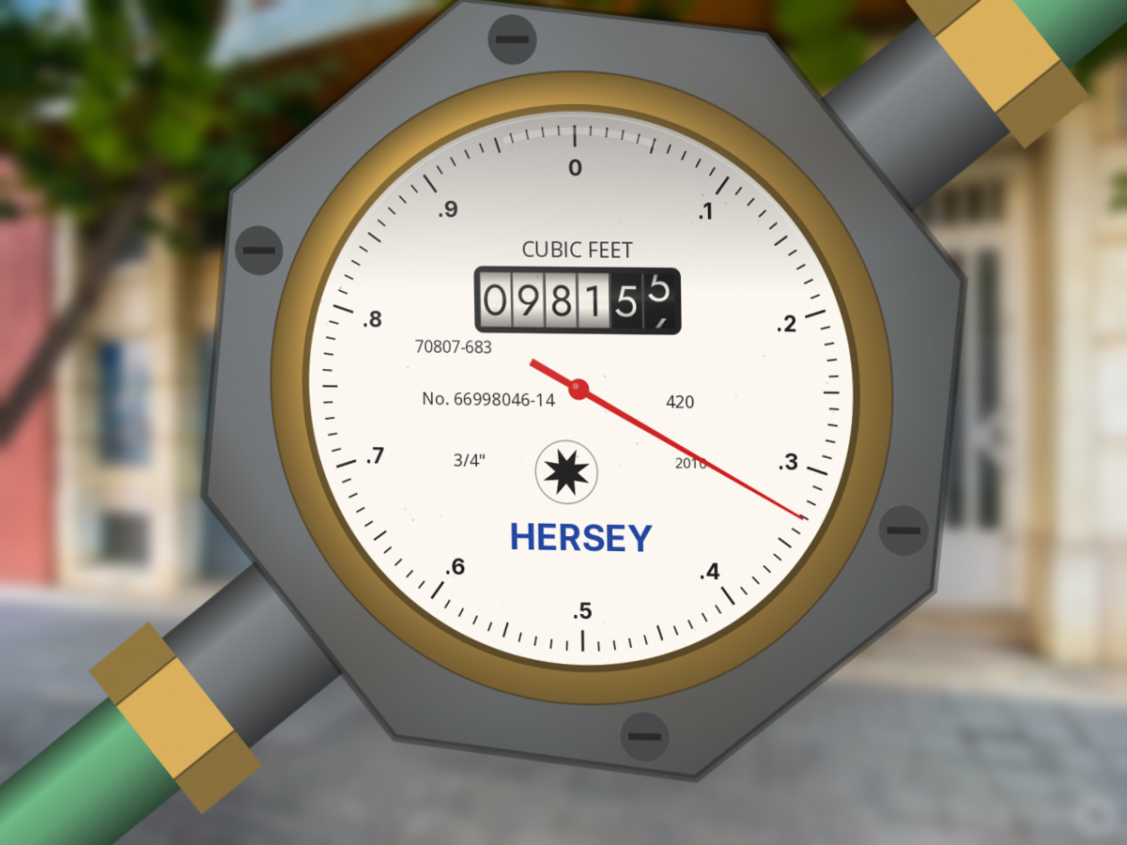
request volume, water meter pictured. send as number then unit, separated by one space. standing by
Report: 98155.33 ft³
